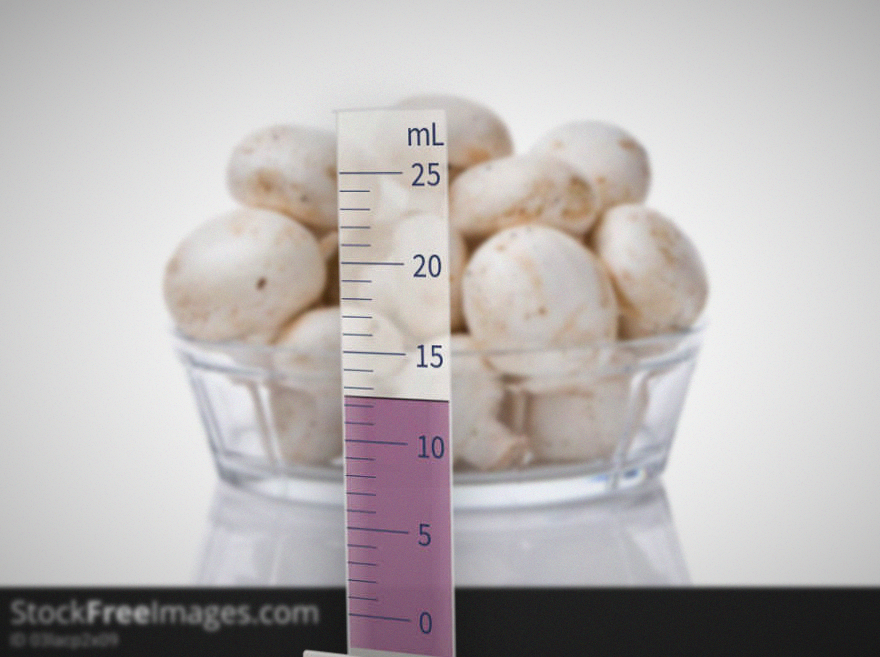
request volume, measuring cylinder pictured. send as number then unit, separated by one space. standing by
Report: 12.5 mL
